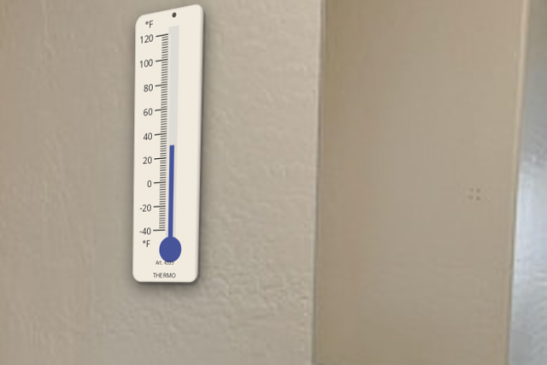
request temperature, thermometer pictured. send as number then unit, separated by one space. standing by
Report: 30 °F
